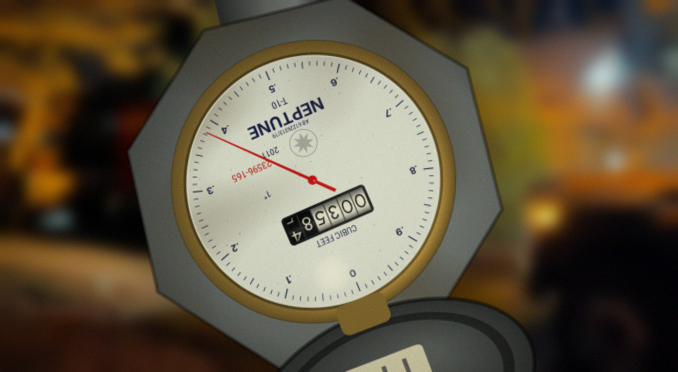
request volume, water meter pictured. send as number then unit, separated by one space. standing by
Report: 3584.38 ft³
